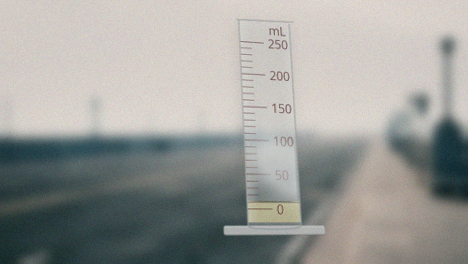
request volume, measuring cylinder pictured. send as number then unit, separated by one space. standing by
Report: 10 mL
